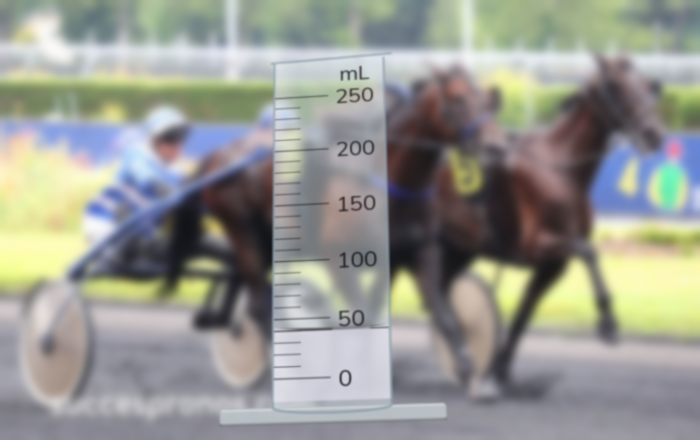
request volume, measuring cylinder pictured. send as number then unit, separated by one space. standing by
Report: 40 mL
